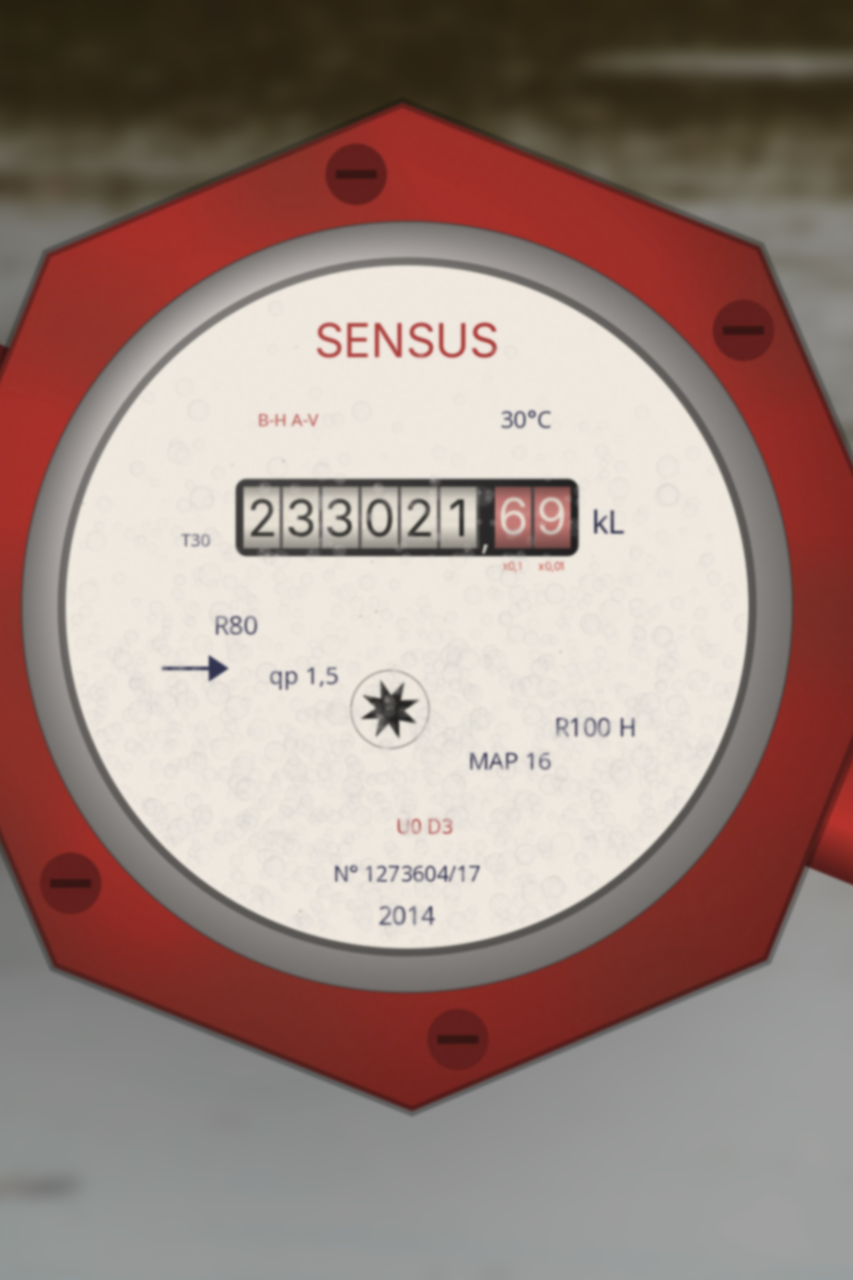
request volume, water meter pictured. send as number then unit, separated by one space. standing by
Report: 233021.69 kL
